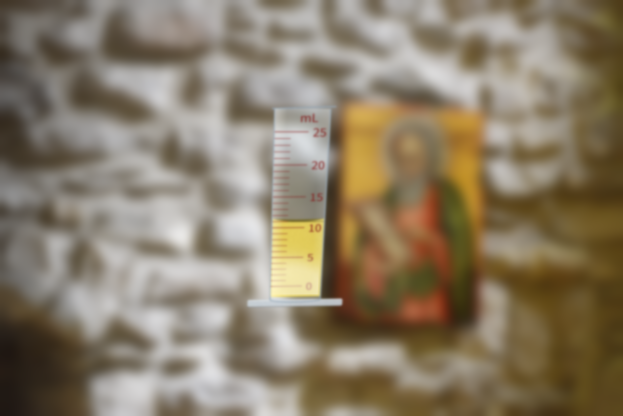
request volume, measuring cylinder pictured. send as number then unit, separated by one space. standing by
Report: 11 mL
